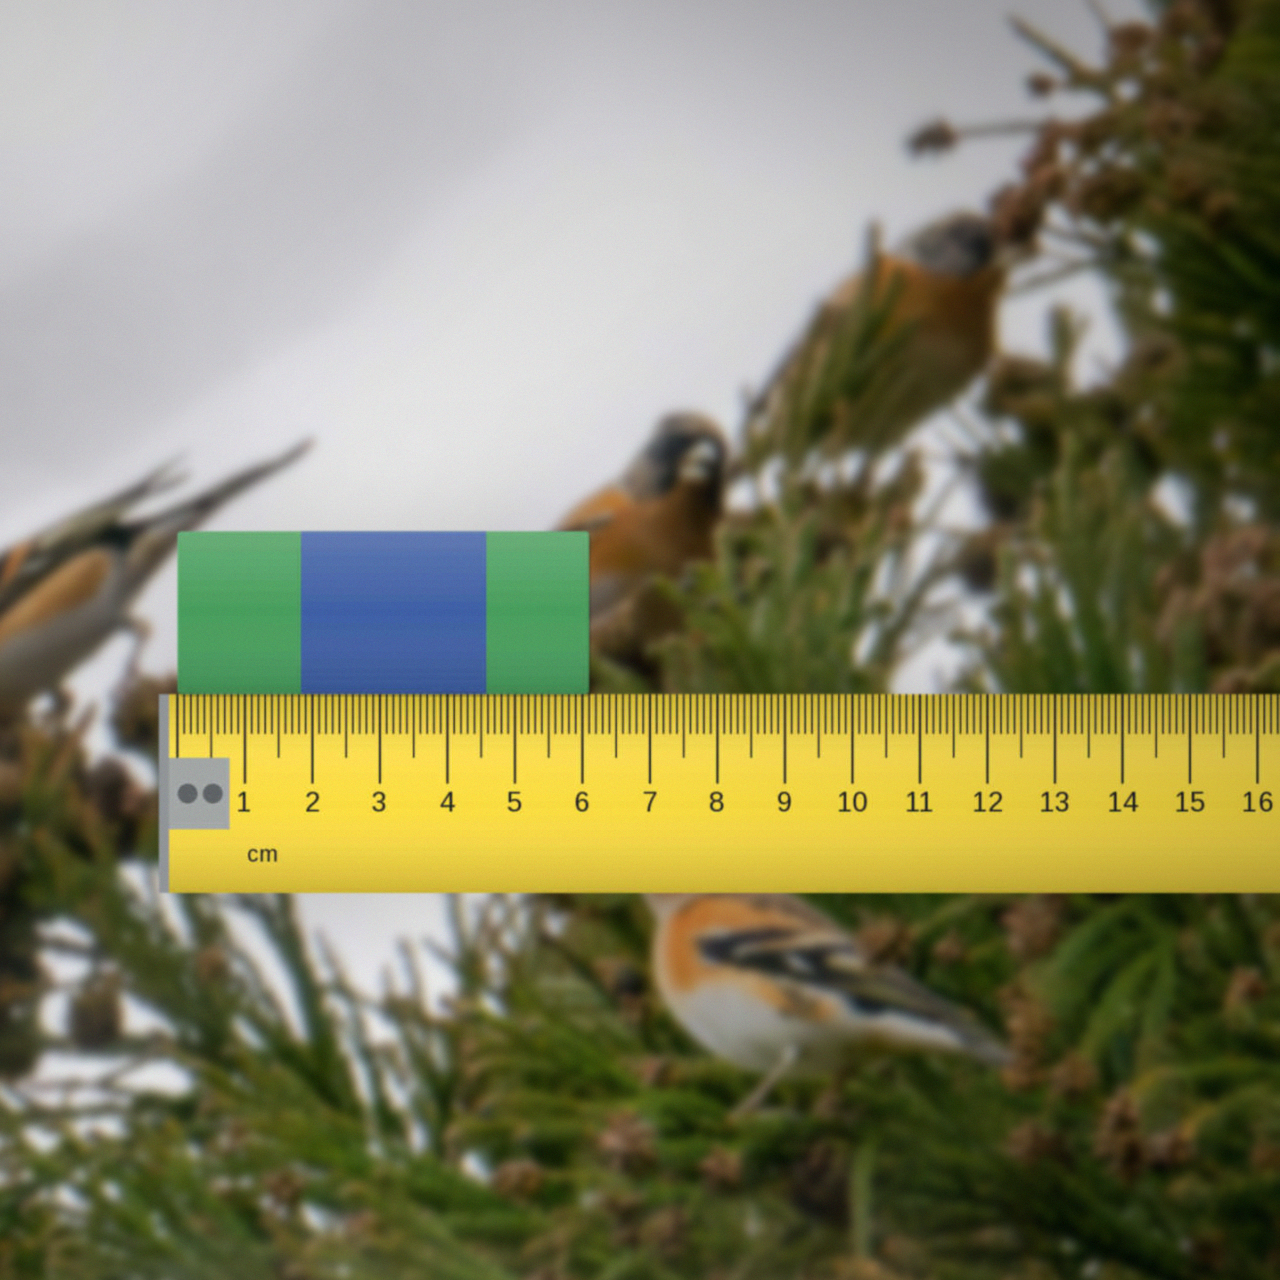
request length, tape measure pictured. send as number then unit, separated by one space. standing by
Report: 6.1 cm
